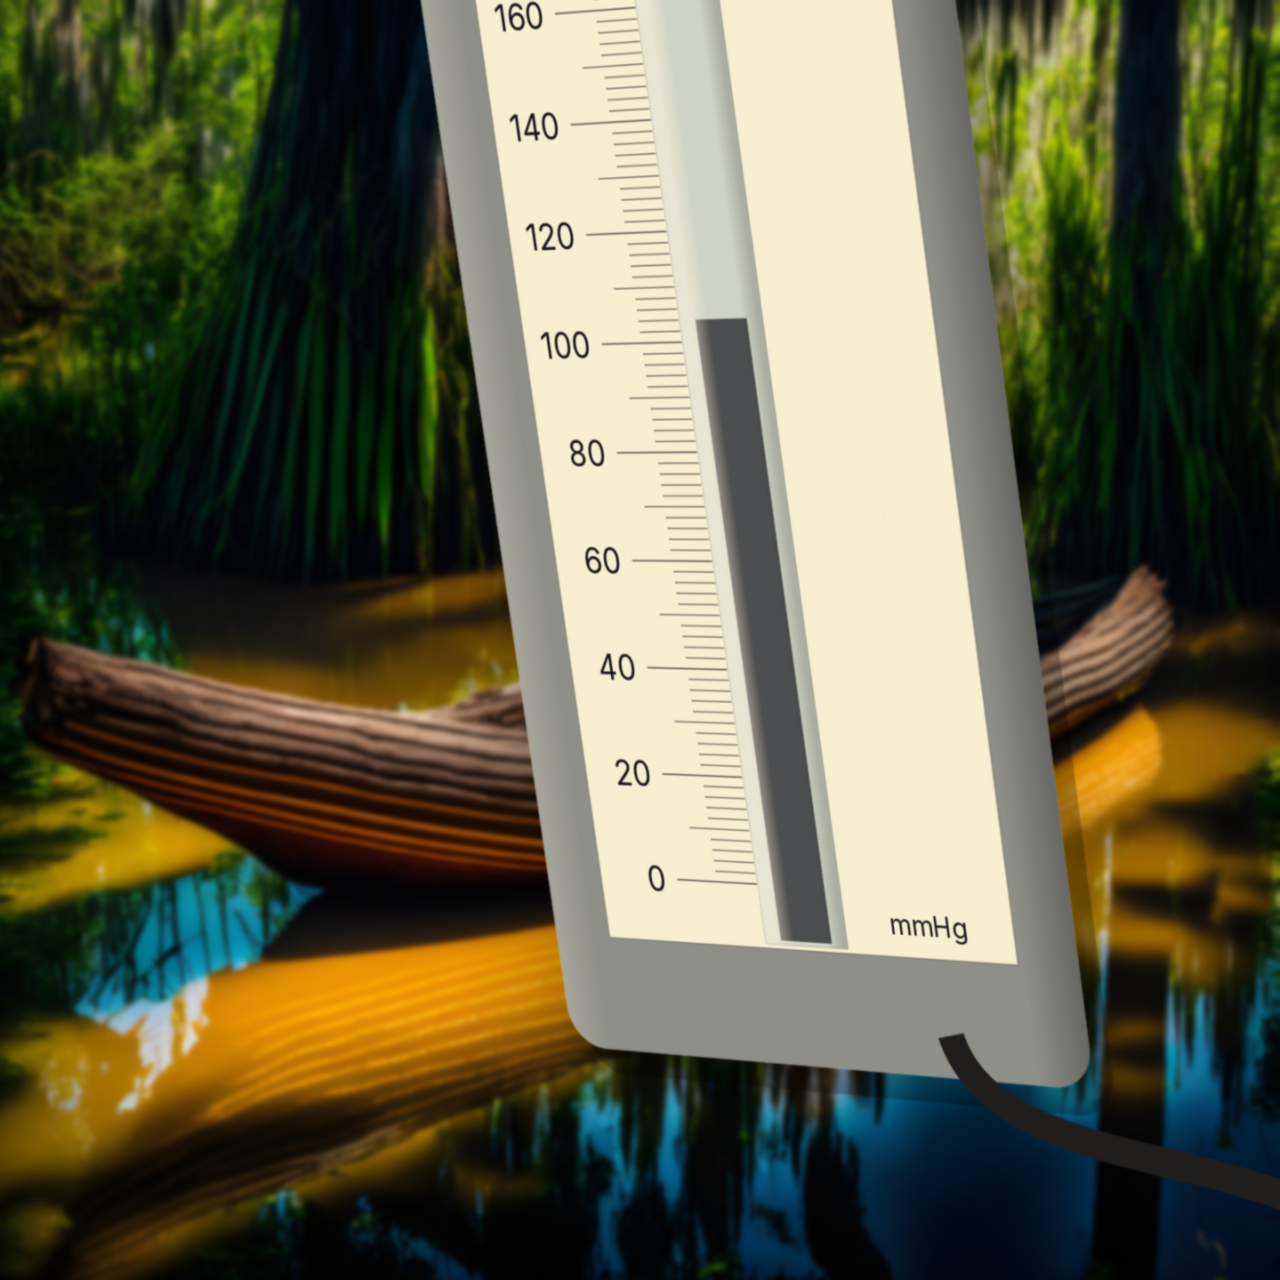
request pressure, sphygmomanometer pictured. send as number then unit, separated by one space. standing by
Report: 104 mmHg
